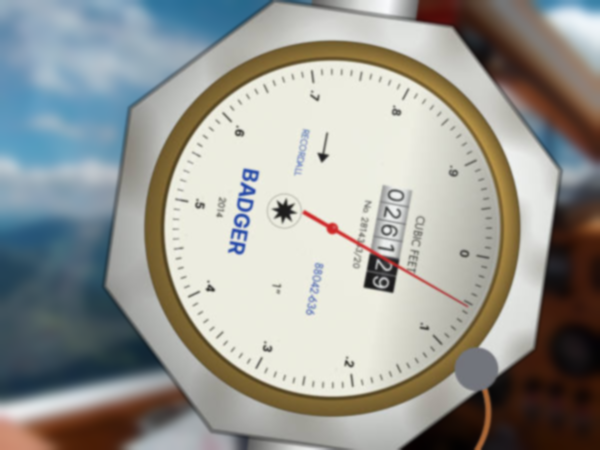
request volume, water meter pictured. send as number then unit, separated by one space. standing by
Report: 26129.05 ft³
